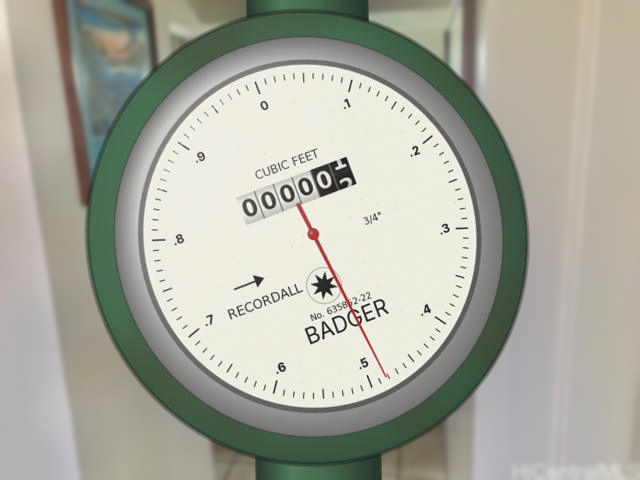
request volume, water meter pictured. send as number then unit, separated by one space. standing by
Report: 1.48 ft³
